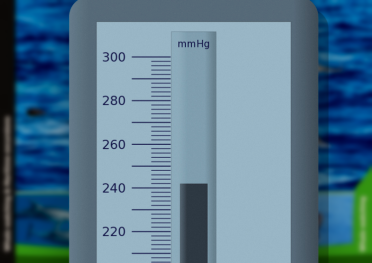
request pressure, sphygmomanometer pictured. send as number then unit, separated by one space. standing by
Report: 242 mmHg
